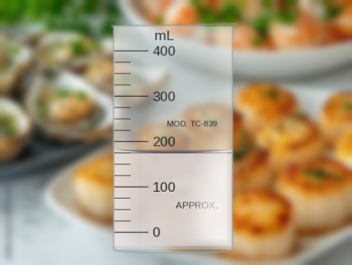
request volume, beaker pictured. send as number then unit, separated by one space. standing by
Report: 175 mL
